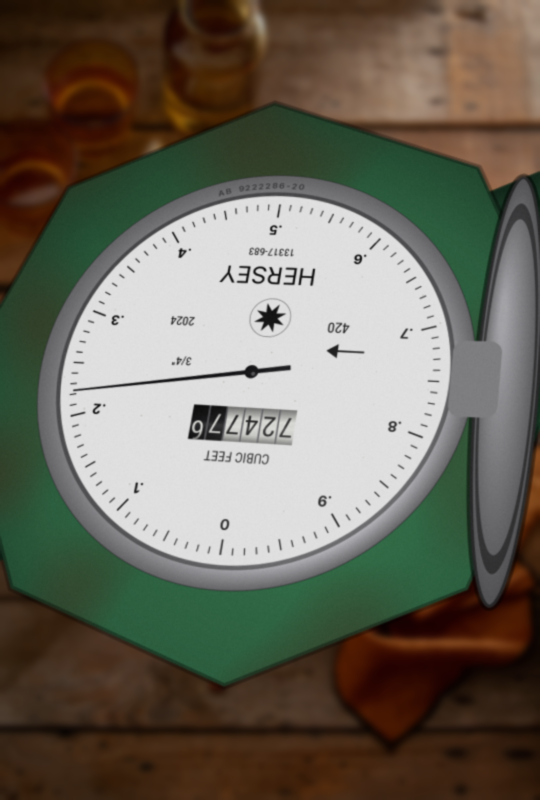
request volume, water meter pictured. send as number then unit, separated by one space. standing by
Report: 724776.22 ft³
